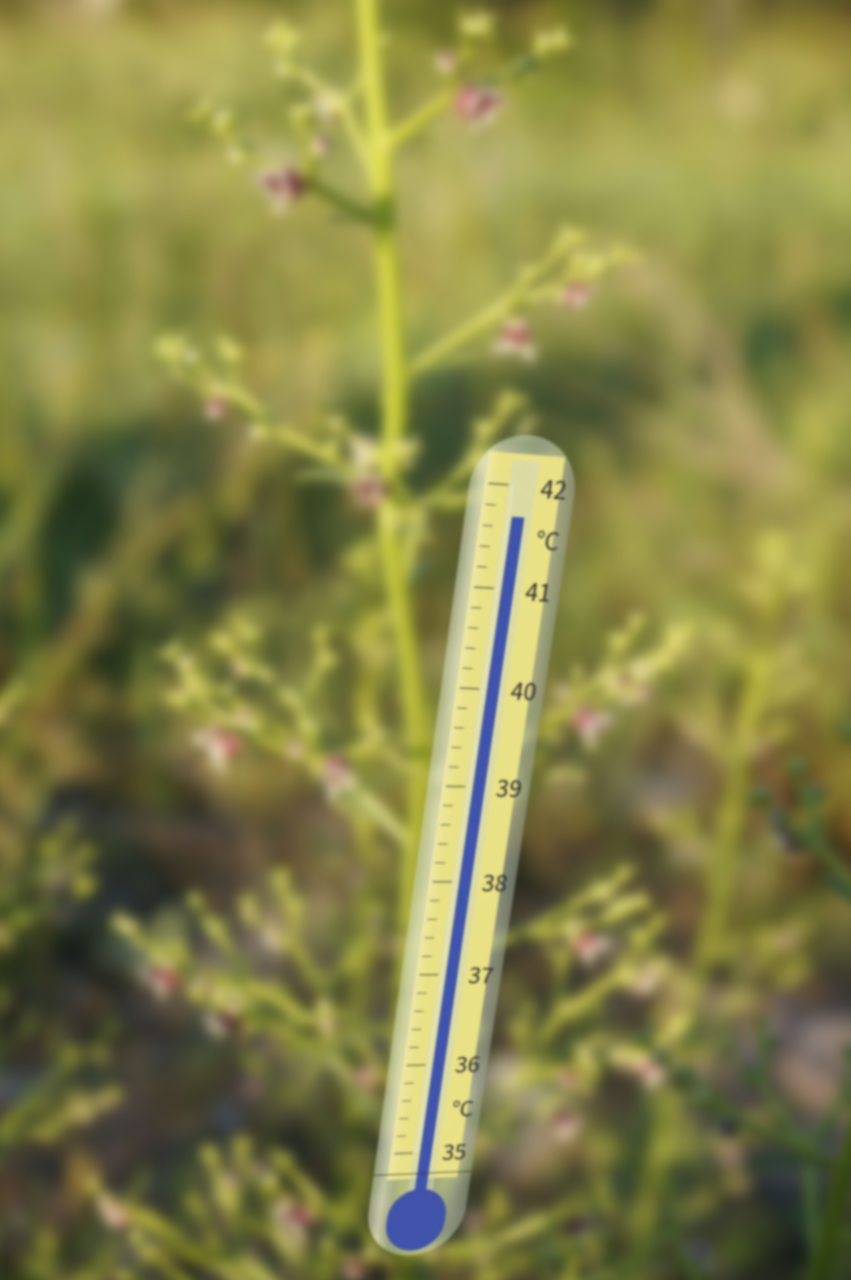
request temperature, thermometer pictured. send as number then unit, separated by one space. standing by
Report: 41.7 °C
